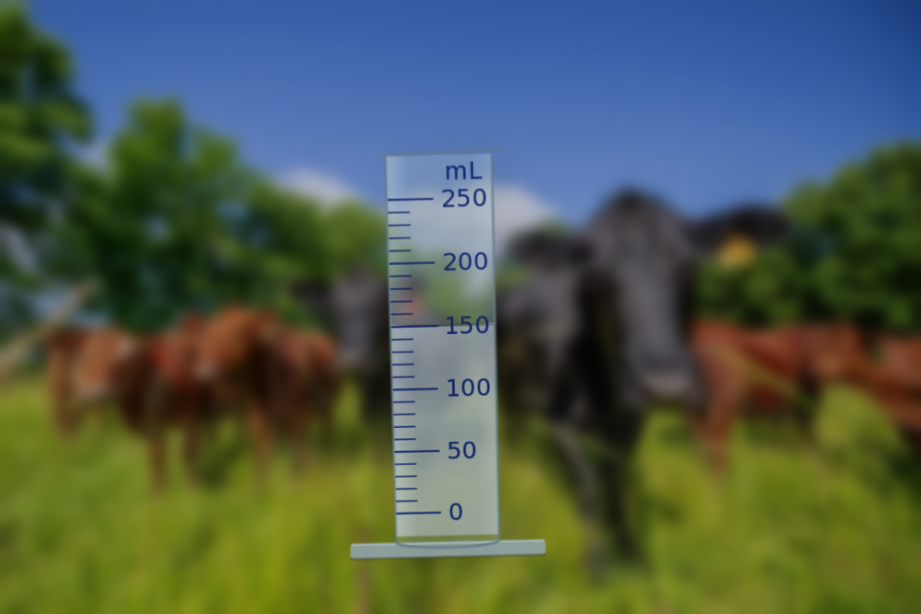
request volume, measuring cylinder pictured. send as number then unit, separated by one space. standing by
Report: 150 mL
